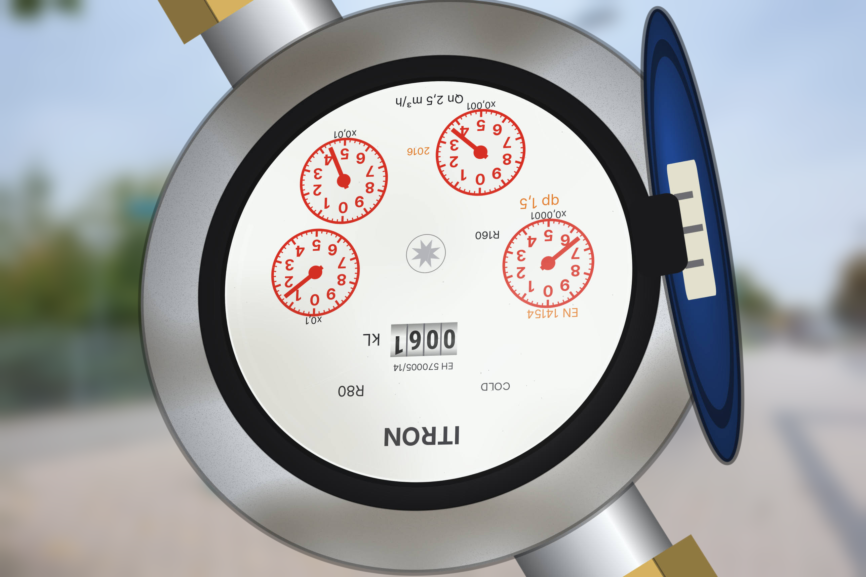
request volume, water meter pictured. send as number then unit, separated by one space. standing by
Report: 61.1436 kL
